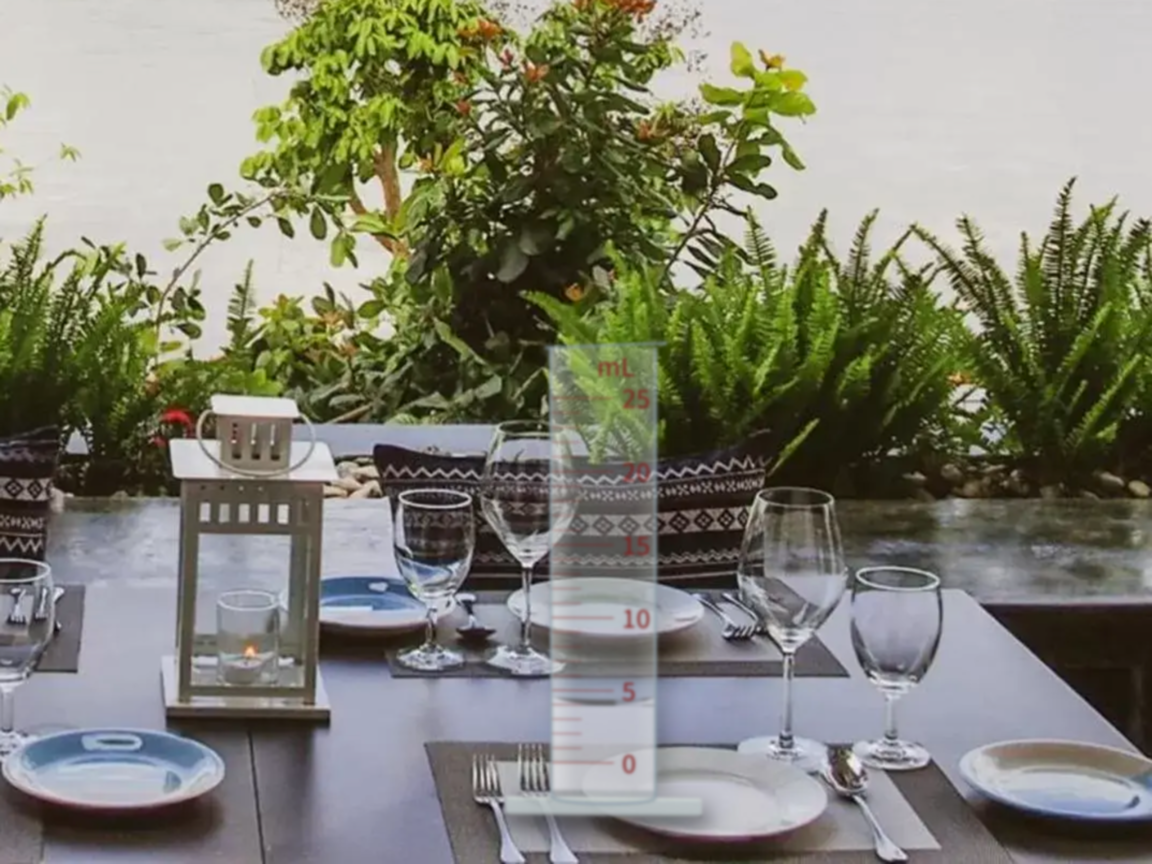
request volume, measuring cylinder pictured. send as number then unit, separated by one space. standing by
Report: 4 mL
